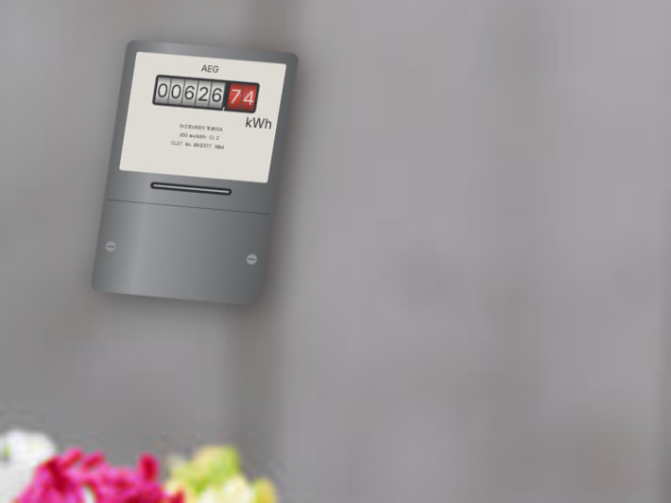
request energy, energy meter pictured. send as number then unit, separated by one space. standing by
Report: 626.74 kWh
